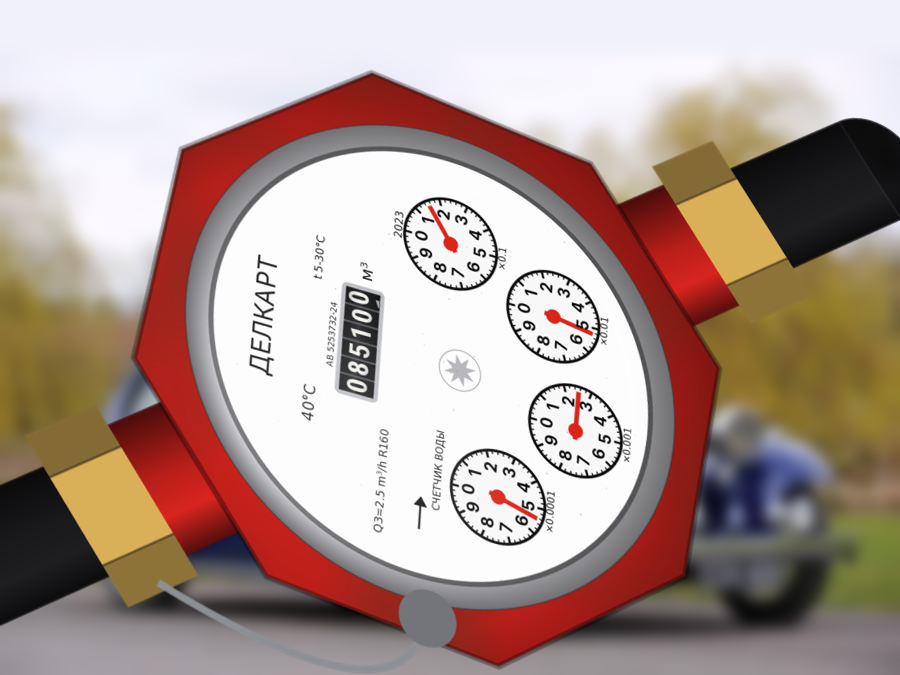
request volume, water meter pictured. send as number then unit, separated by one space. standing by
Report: 85100.1525 m³
